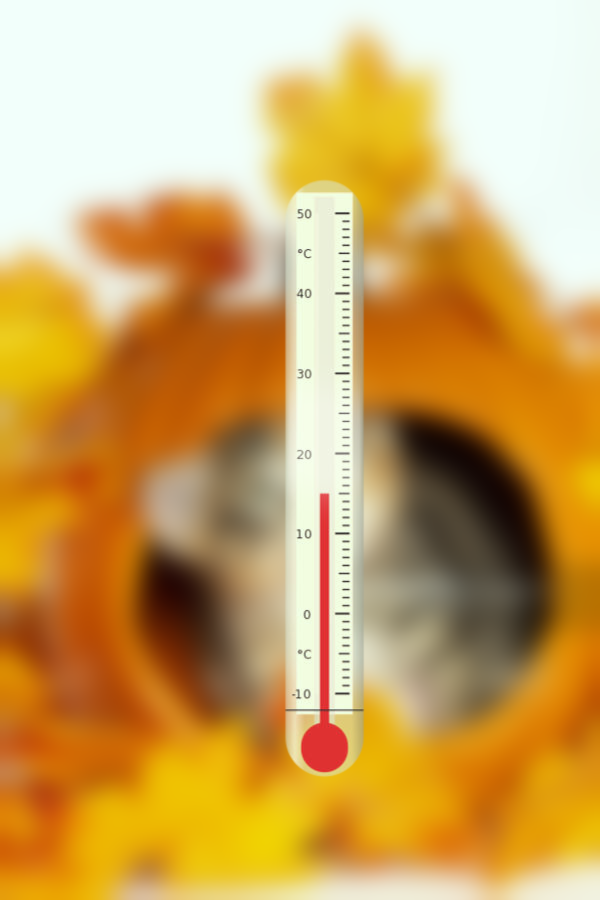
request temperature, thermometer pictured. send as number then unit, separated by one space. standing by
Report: 15 °C
